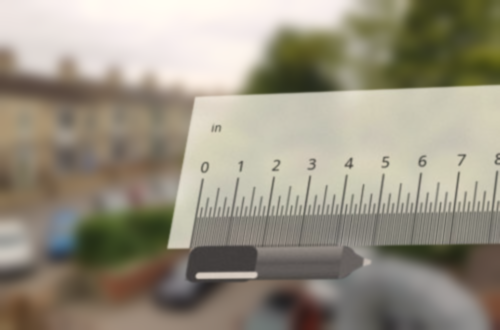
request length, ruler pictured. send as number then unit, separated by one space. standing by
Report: 5 in
